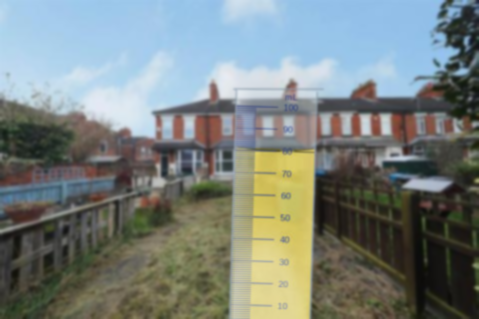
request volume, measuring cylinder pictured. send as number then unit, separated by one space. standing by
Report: 80 mL
